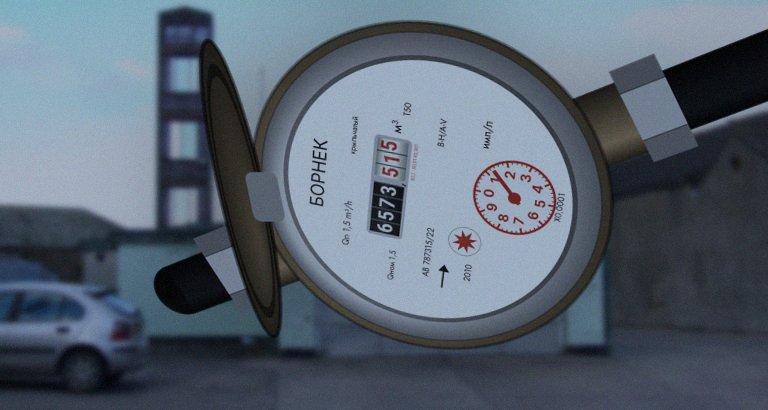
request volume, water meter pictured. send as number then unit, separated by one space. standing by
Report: 6573.5151 m³
